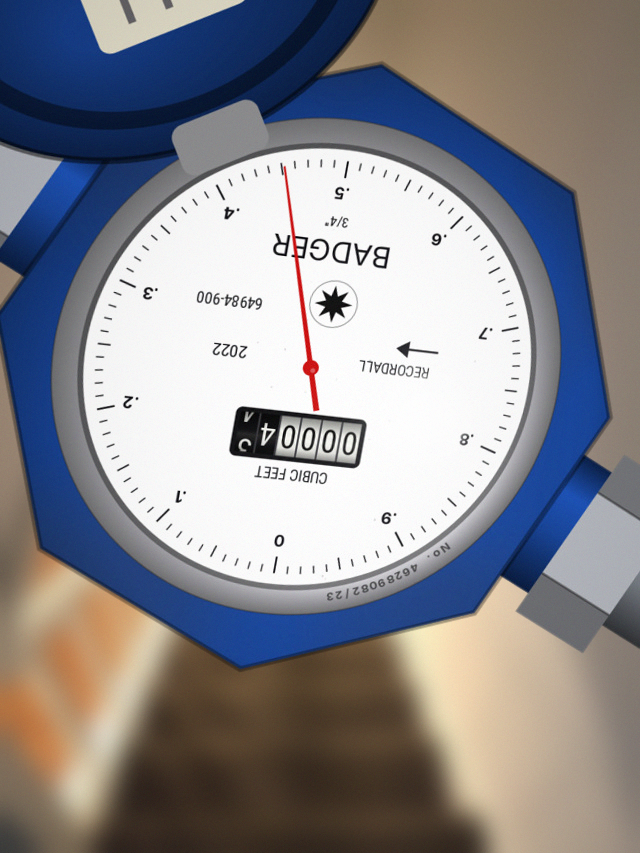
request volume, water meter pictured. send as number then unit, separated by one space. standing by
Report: 43.45 ft³
